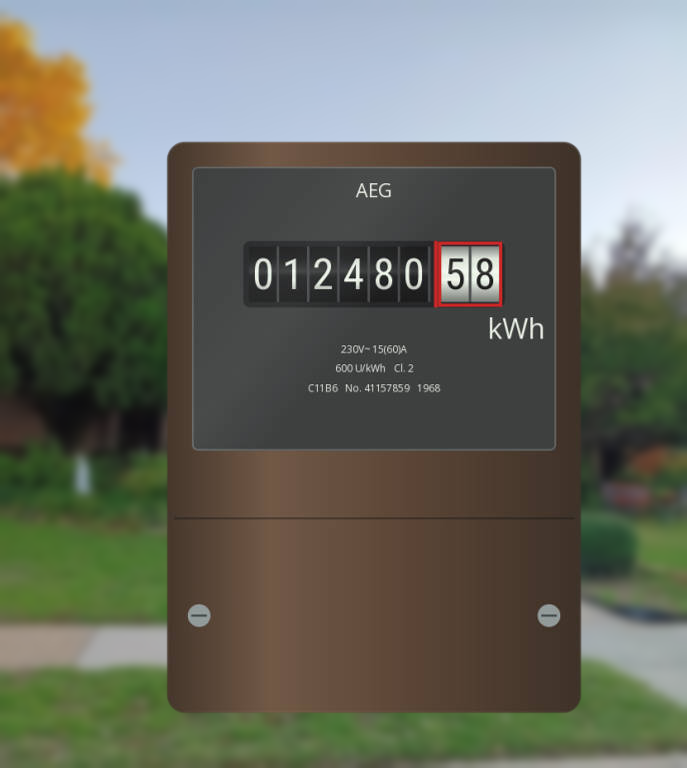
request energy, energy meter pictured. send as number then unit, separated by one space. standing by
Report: 12480.58 kWh
